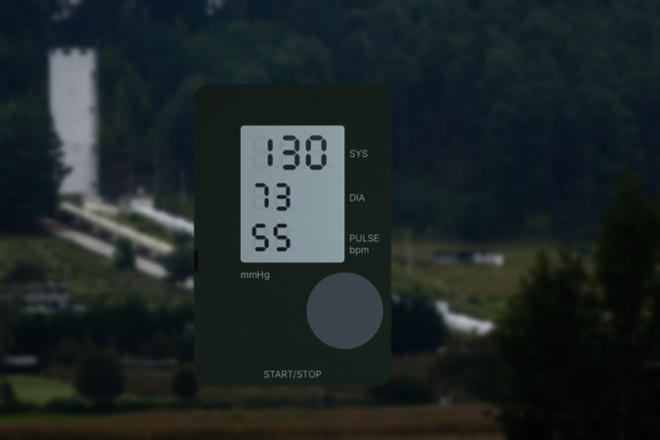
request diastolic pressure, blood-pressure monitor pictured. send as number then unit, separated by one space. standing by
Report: 73 mmHg
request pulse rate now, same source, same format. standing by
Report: 55 bpm
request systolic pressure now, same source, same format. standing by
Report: 130 mmHg
